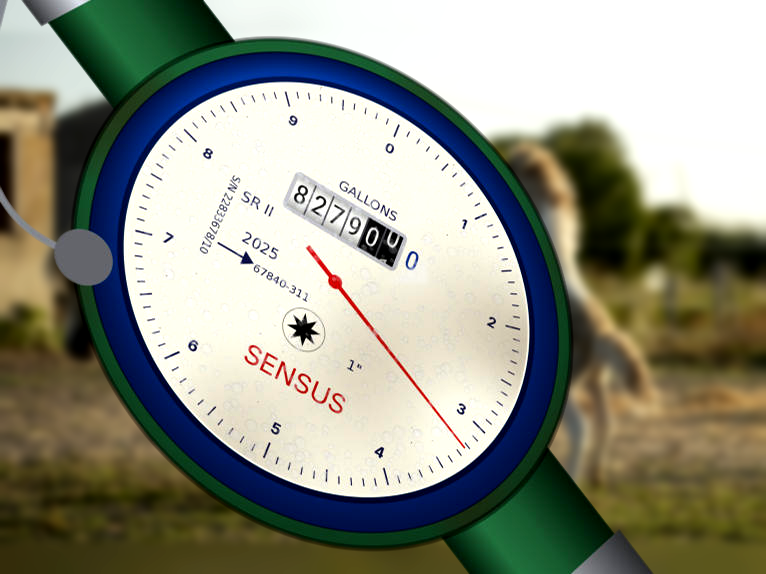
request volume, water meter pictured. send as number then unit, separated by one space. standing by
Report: 8279003.2 gal
